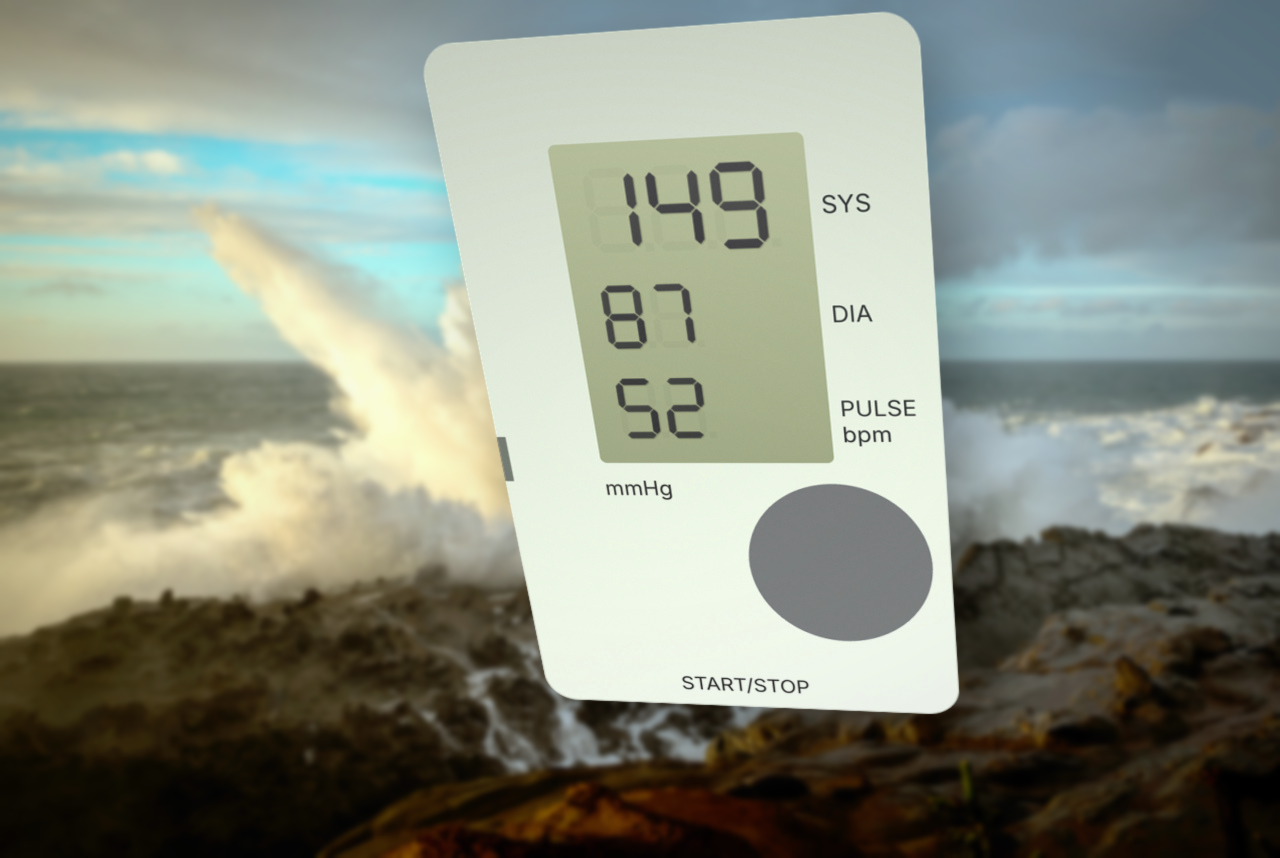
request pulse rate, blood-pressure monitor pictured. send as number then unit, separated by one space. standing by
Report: 52 bpm
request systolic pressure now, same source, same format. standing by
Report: 149 mmHg
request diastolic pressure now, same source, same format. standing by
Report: 87 mmHg
